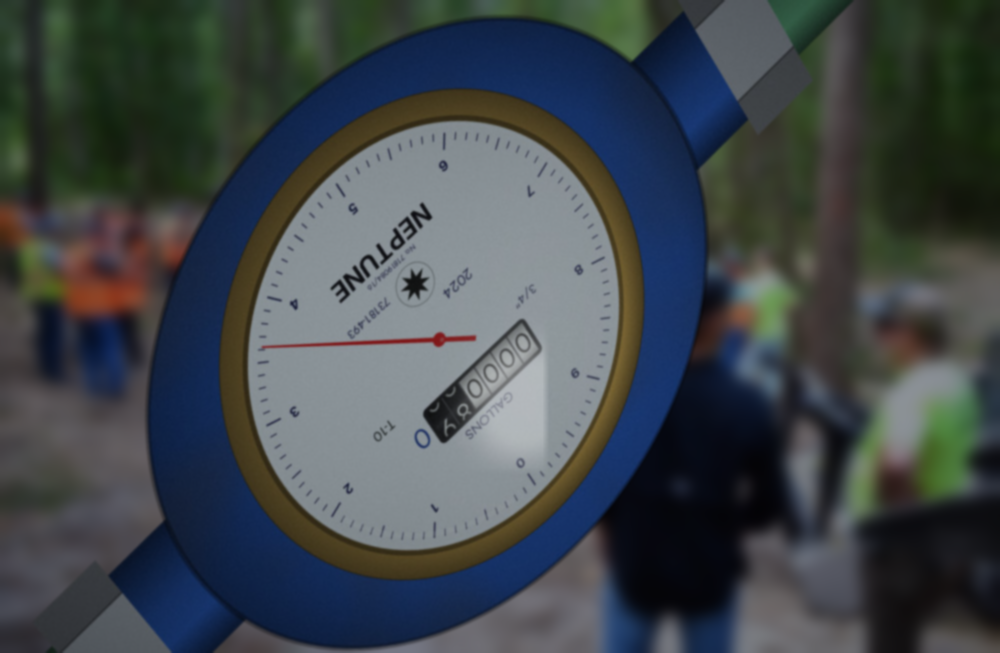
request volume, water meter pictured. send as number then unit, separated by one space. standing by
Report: 893.6 gal
